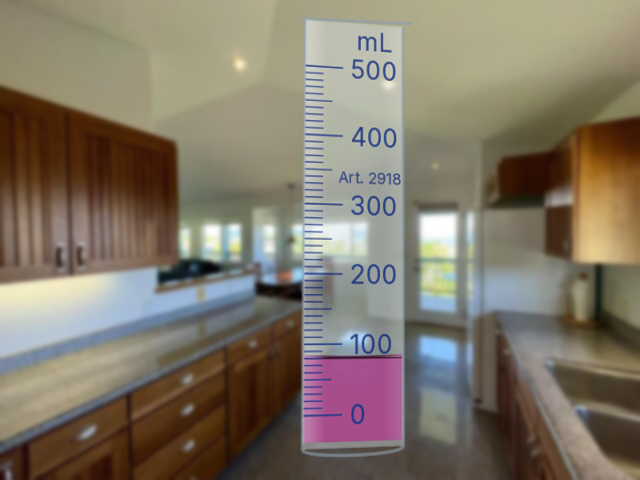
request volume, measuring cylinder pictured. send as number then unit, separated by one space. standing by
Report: 80 mL
